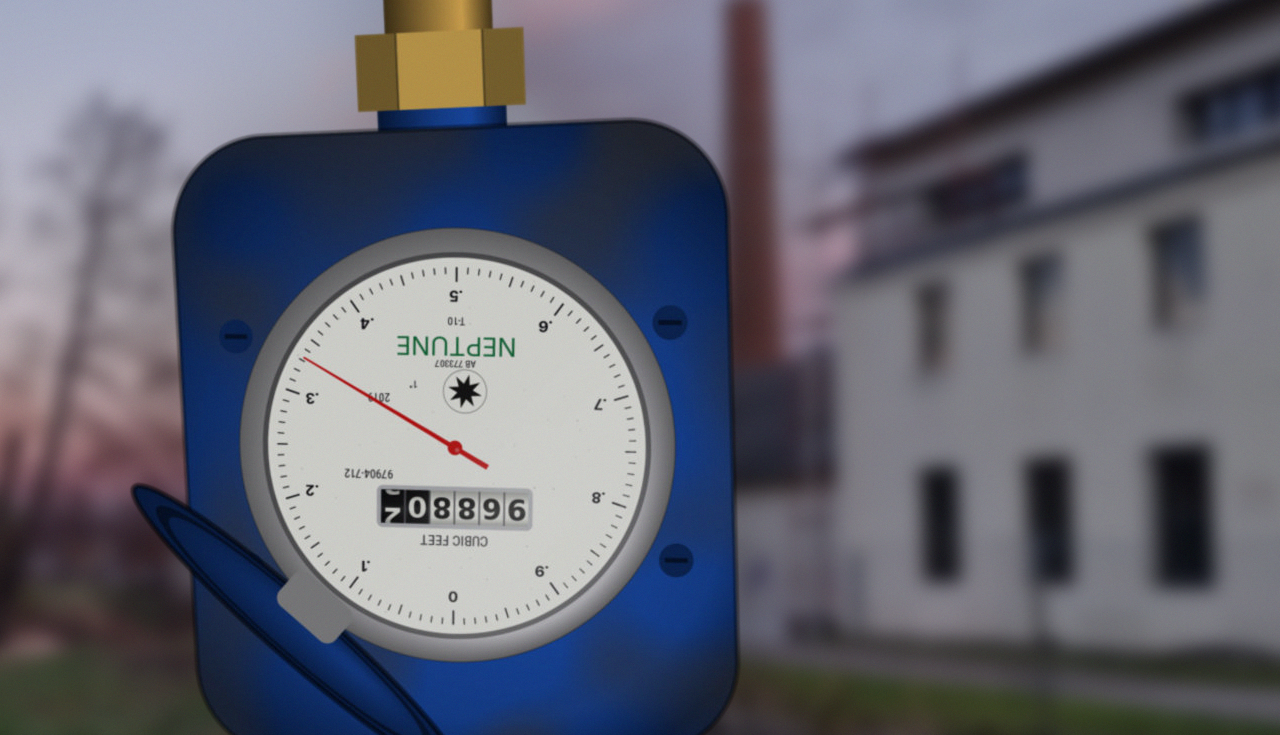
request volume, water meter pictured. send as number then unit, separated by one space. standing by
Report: 968802.33 ft³
